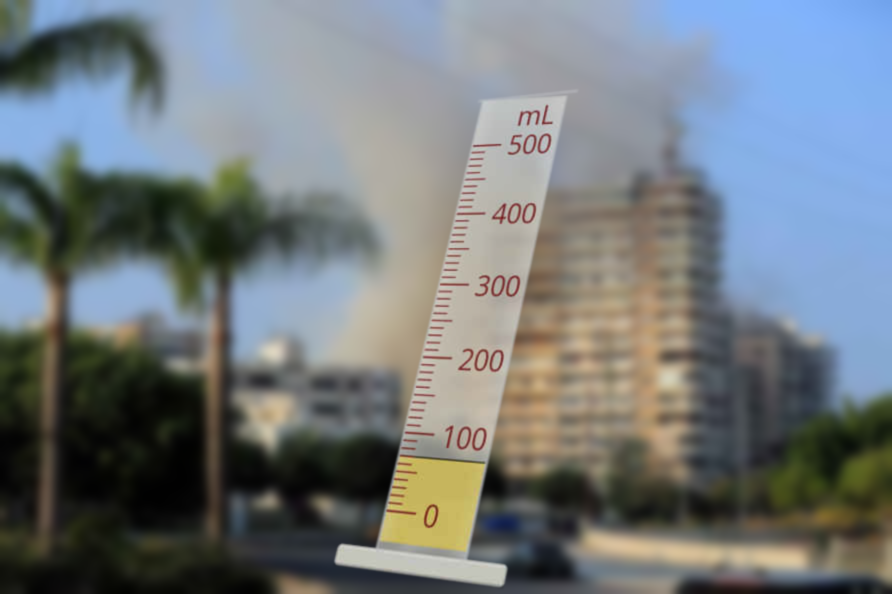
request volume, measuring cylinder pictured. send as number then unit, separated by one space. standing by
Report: 70 mL
